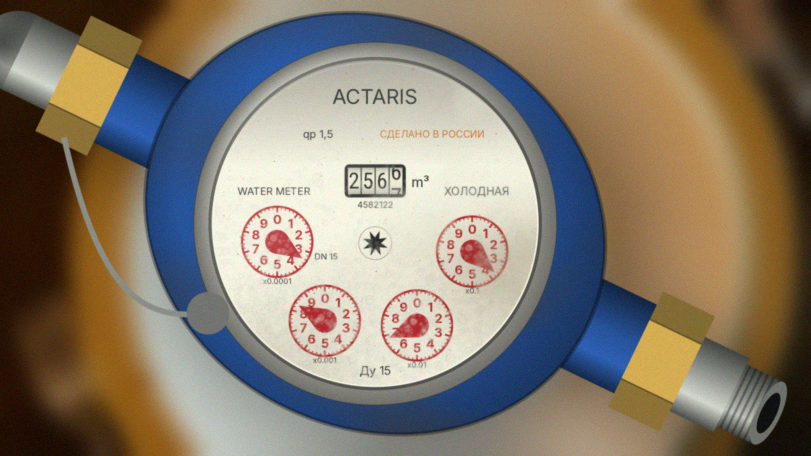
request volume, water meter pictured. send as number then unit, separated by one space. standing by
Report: 2566.3683 m³
